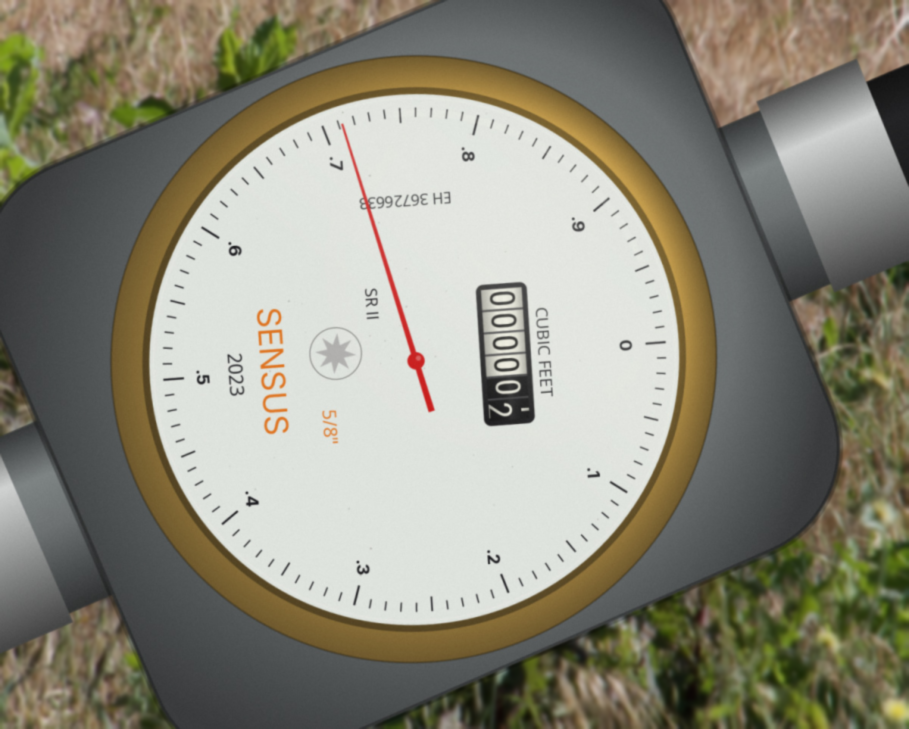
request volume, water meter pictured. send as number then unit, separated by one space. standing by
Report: 1.71 ft³
